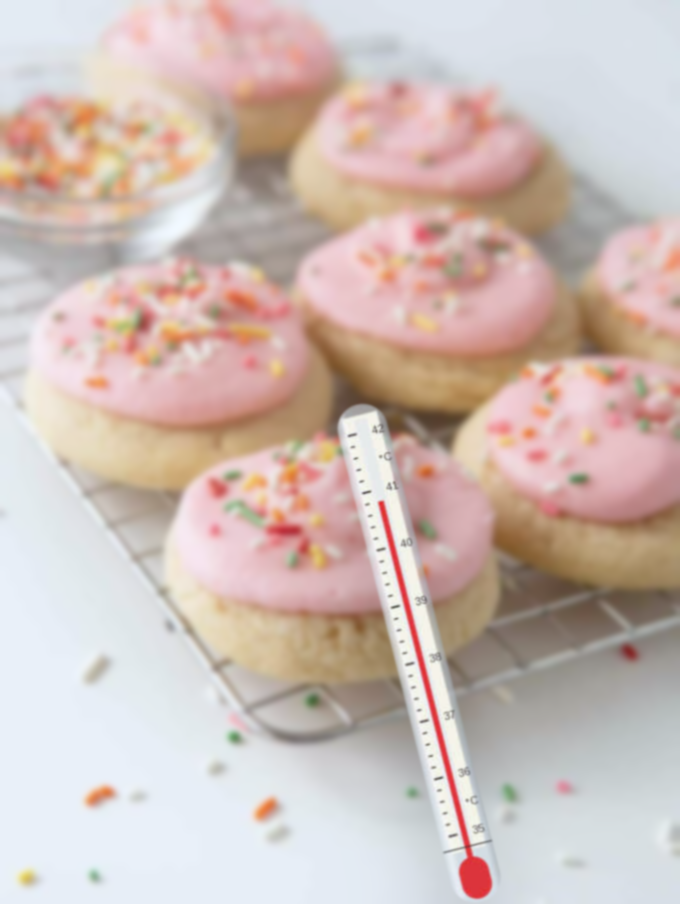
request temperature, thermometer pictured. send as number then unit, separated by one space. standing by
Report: 40.8 °C
